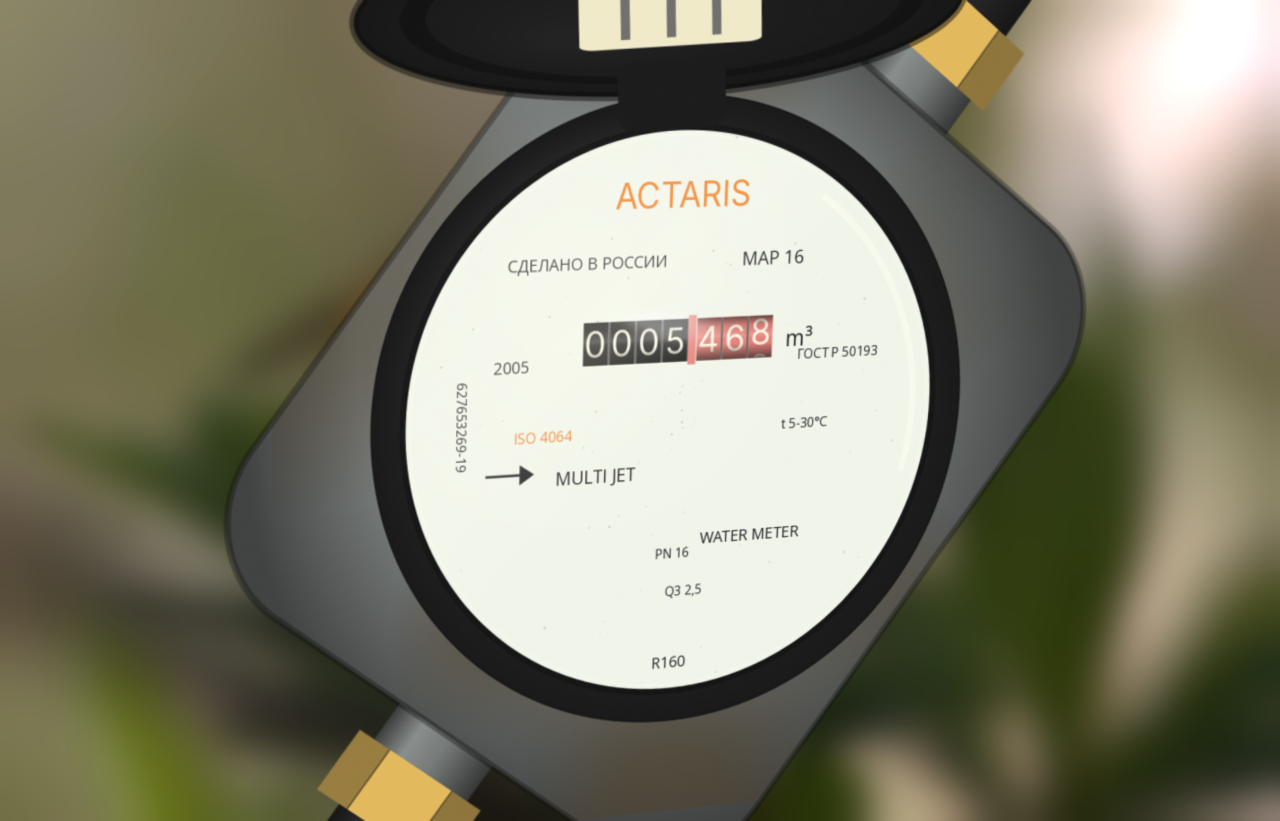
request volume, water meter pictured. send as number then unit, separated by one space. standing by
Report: 5.468 m³
